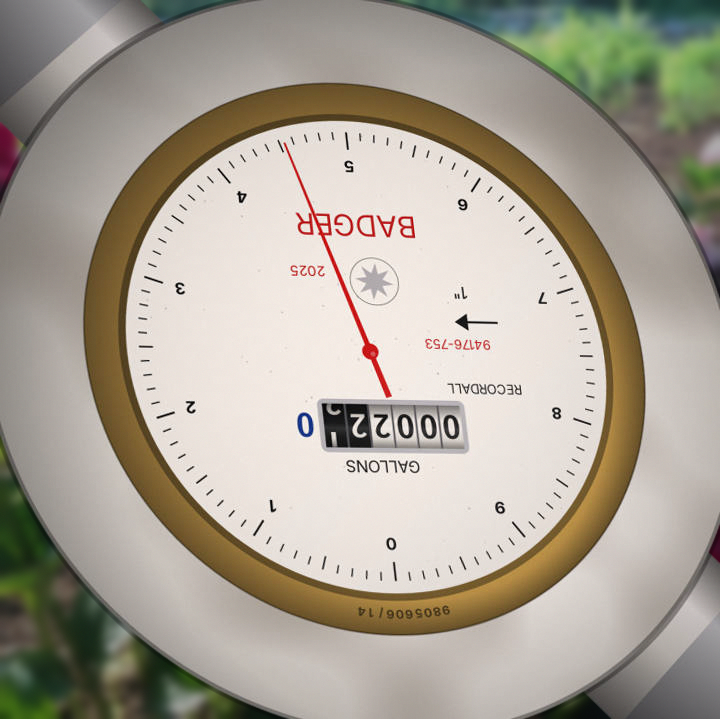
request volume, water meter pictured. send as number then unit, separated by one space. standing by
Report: 2214.5 gal
